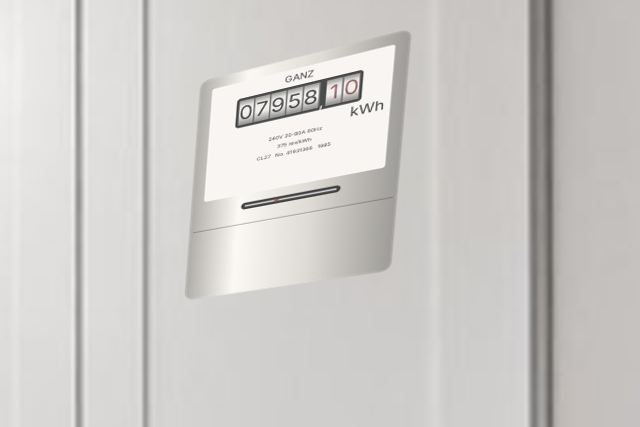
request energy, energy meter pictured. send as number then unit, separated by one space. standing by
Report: 7958.10 kWh
